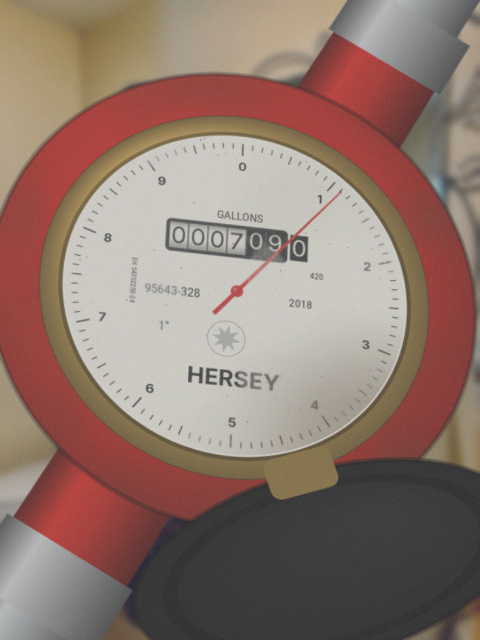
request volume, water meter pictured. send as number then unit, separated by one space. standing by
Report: 7091.1 gal
